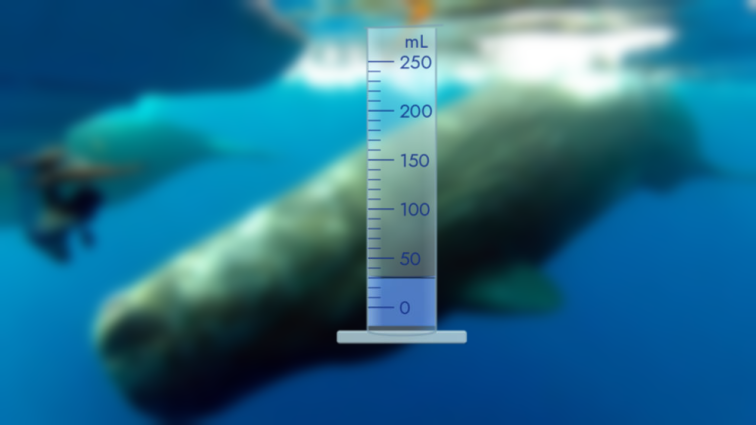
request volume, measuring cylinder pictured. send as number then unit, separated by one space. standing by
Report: 30 mL
